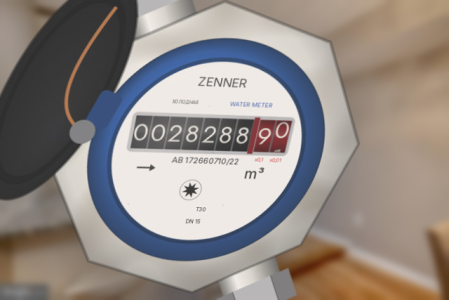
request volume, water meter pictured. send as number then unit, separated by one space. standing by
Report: 28288.90 m³
